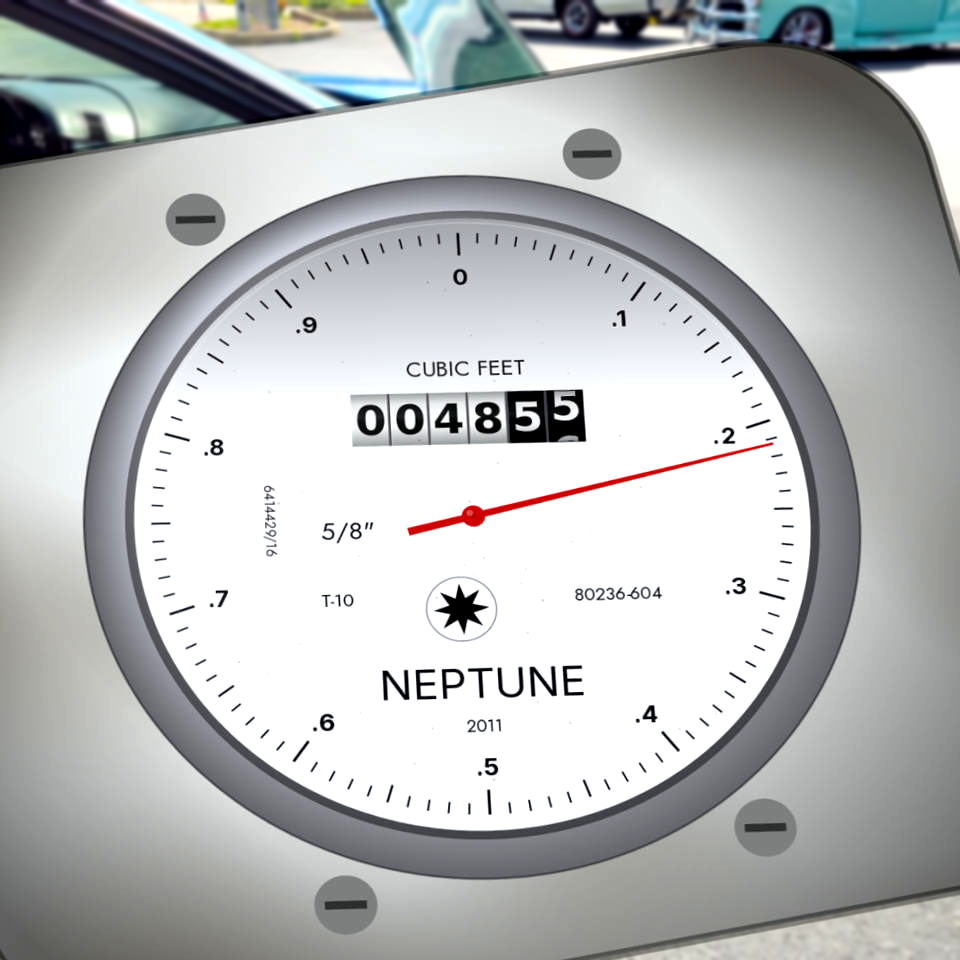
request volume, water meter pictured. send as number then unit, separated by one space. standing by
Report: 4855.21 ft³
